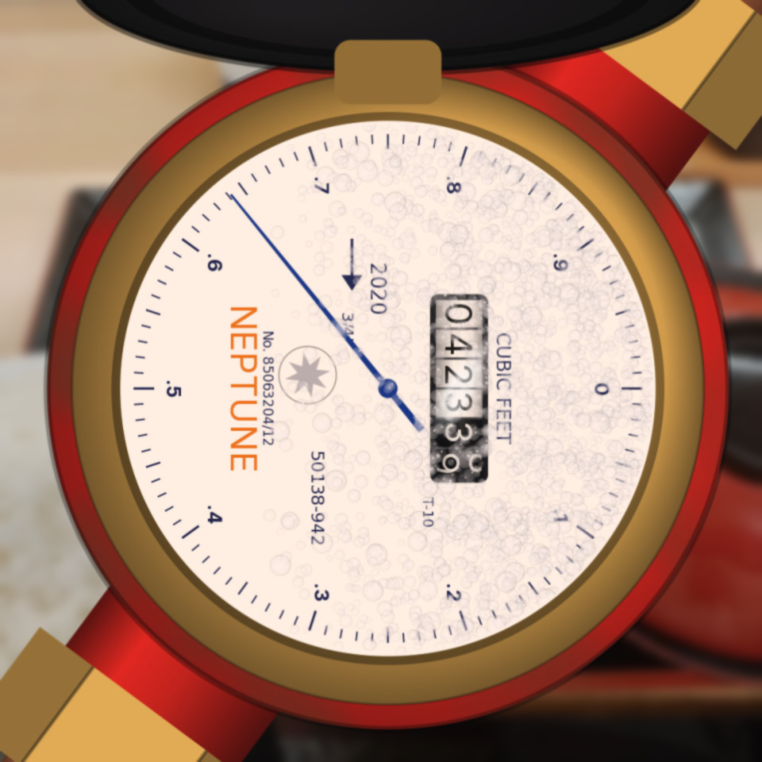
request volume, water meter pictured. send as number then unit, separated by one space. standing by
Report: 42338.64 ft³
